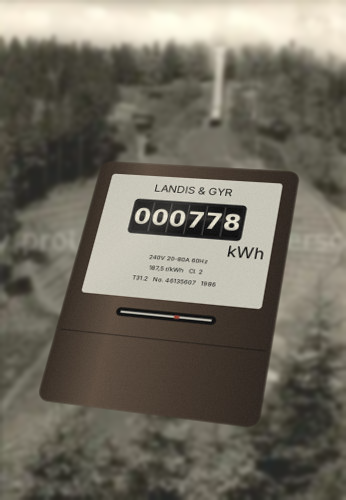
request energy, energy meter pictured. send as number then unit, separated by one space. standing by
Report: 778 kWh
